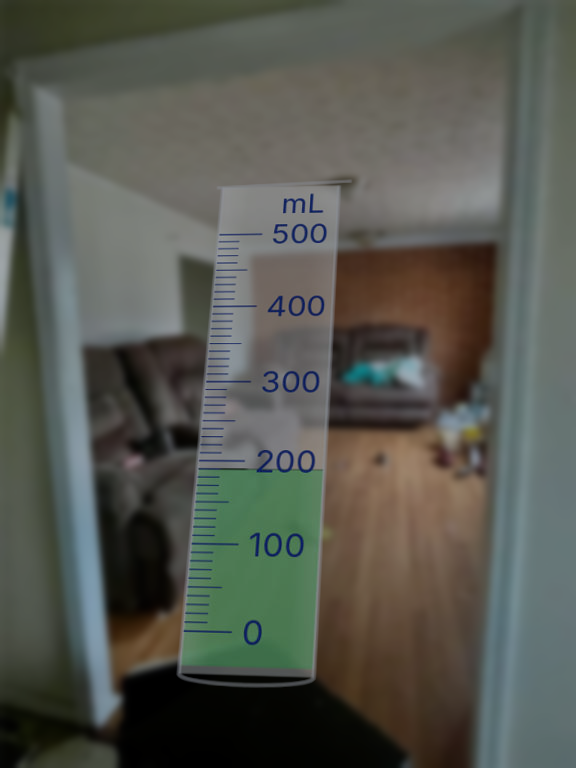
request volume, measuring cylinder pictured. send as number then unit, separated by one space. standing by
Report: 190 mL
